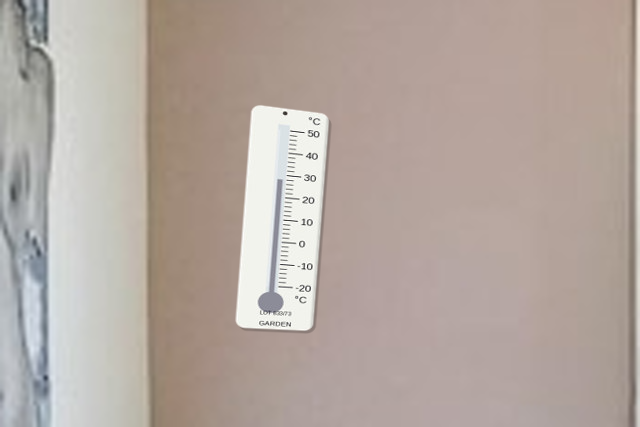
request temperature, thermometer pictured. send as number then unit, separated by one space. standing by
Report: 28 °C
